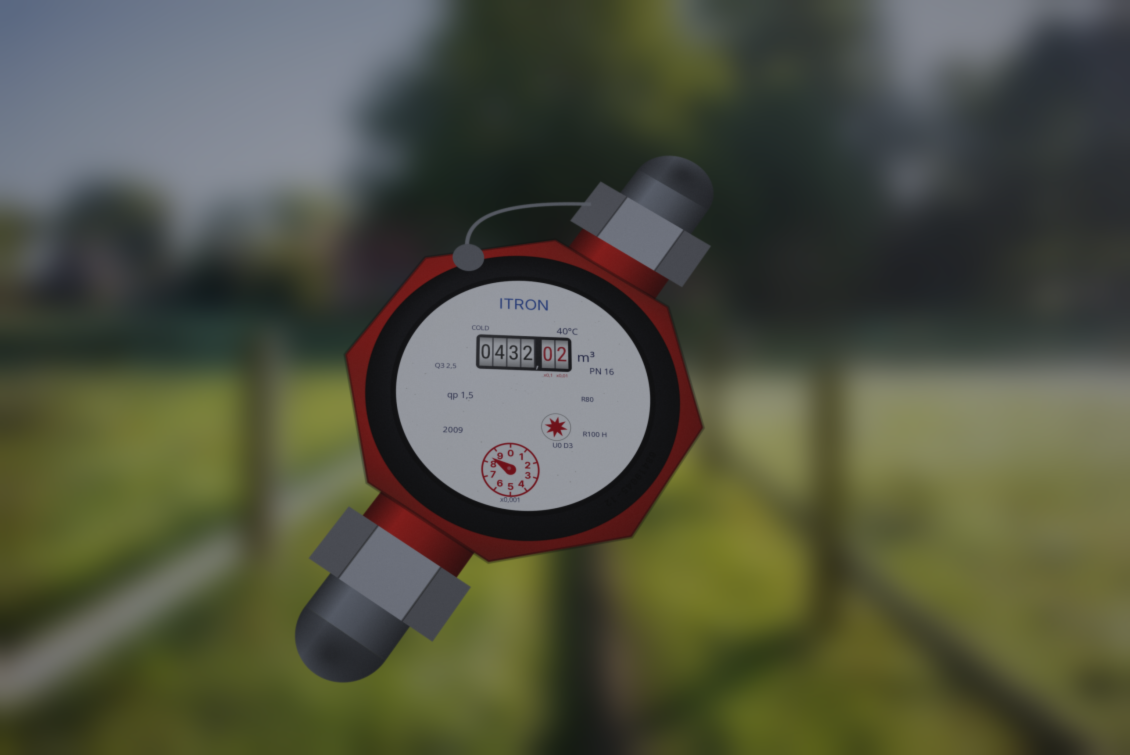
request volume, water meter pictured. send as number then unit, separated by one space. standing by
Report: 432.028 m³
